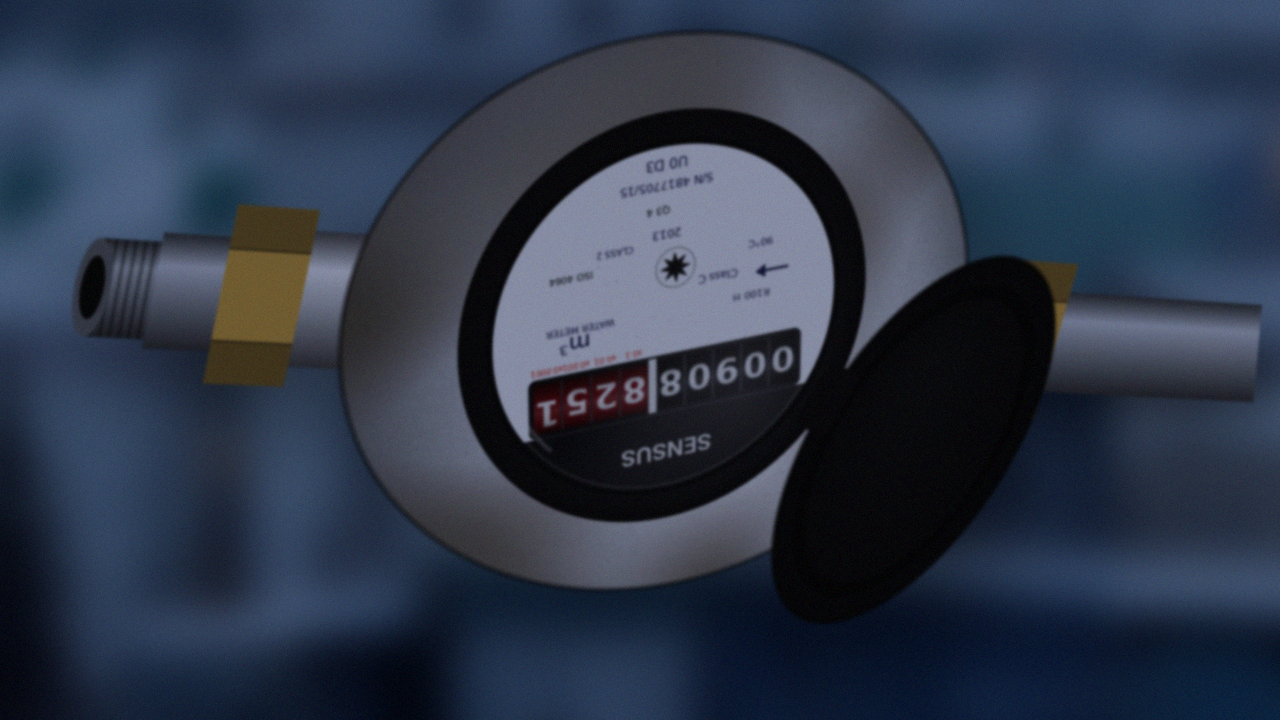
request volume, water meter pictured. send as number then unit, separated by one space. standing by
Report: 908.8251 m³
